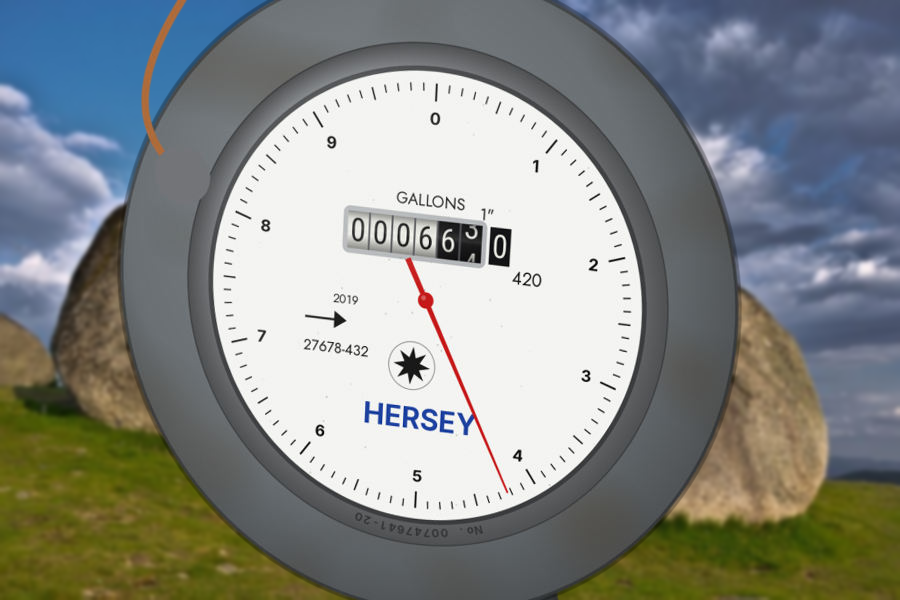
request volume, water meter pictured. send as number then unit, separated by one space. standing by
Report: 6634.2 gal
